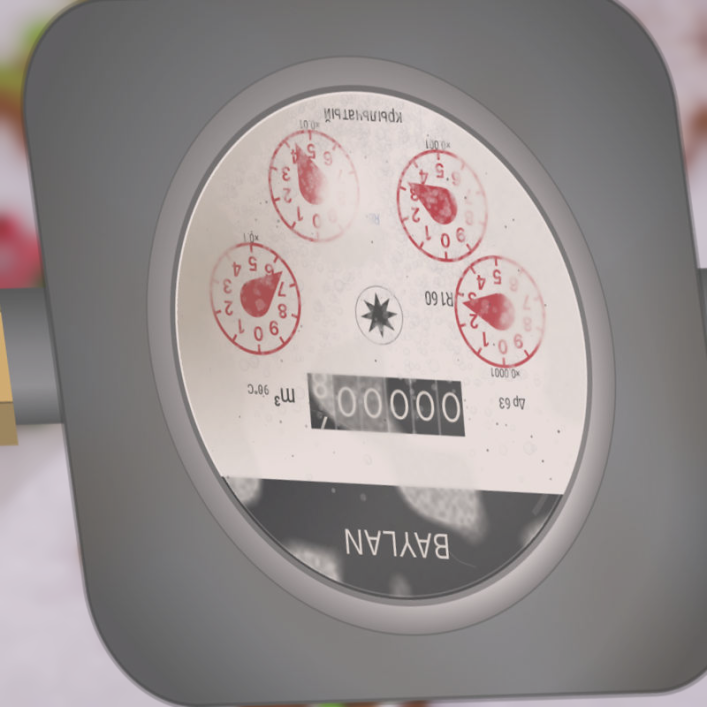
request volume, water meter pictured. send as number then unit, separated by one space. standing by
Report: 7.6432 m³
